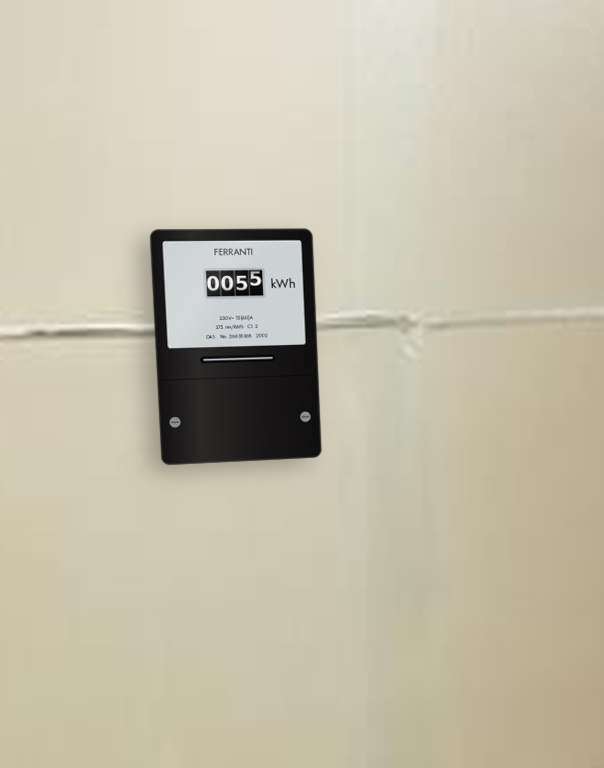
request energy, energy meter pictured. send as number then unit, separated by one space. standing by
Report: 55 kWh
